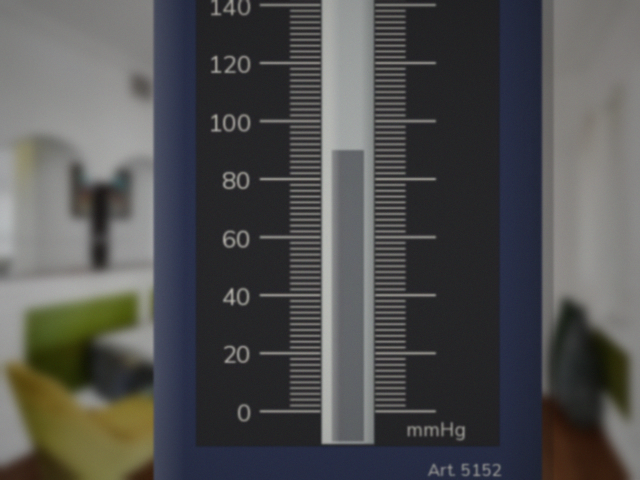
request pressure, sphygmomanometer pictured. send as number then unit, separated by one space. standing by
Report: 90 mmHg
